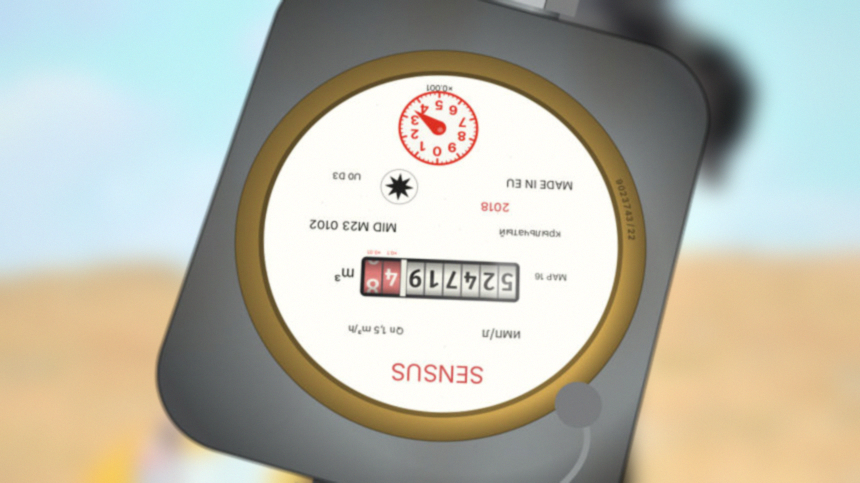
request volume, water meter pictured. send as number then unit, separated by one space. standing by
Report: 524719.483 m³
